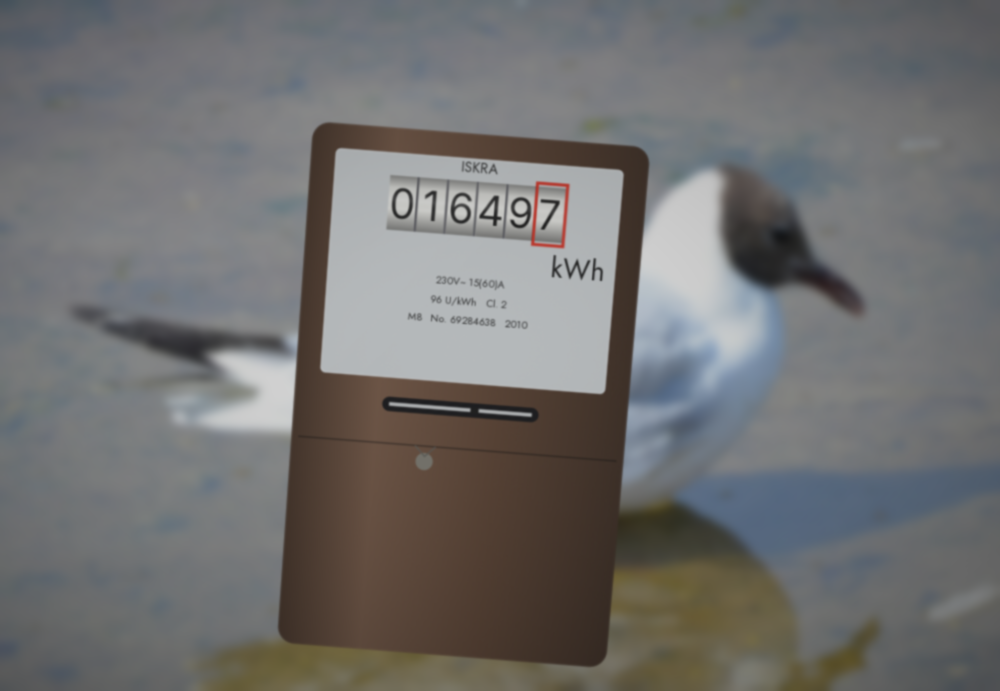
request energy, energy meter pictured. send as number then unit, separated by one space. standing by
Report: 1649.7 kWh
